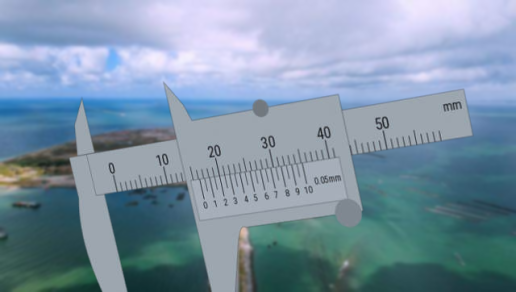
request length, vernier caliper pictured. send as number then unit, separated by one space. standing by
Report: 16.2 mm
